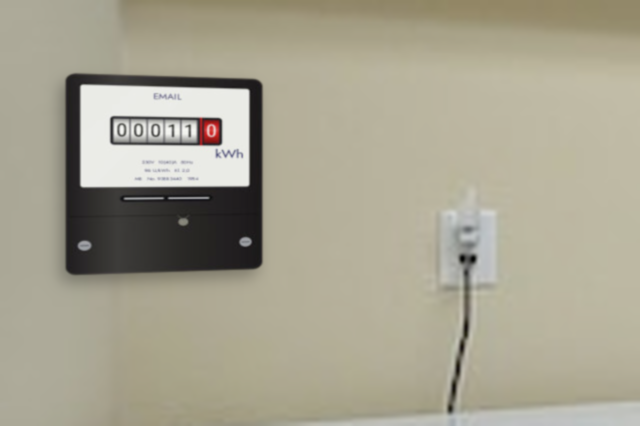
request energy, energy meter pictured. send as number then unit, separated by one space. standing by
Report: 11.0 kWh
